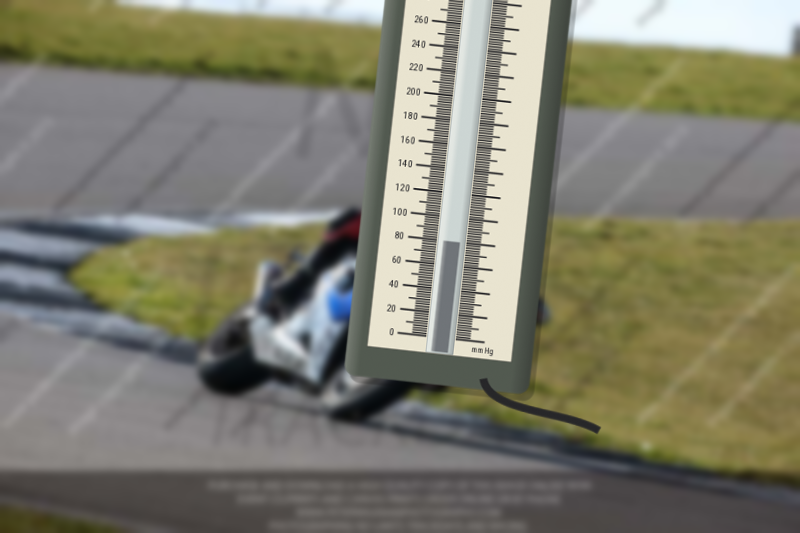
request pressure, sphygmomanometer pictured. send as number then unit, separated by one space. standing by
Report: 80 mmHg
